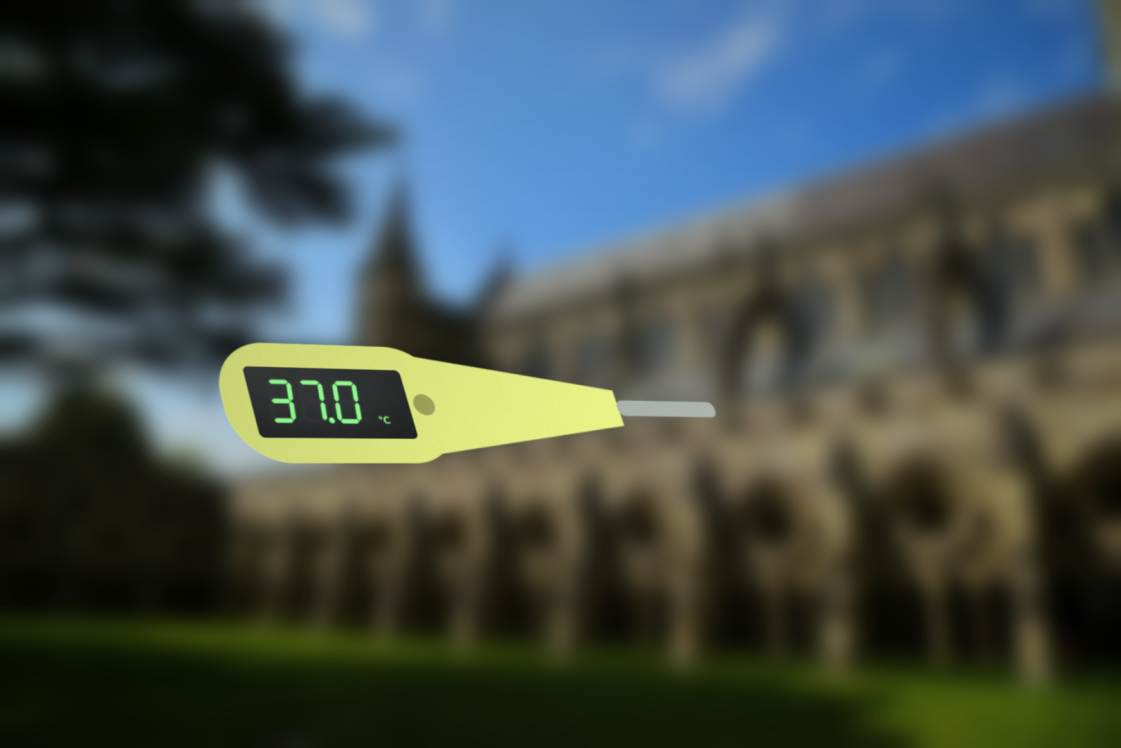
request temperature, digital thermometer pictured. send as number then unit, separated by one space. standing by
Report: 37.0 °C
